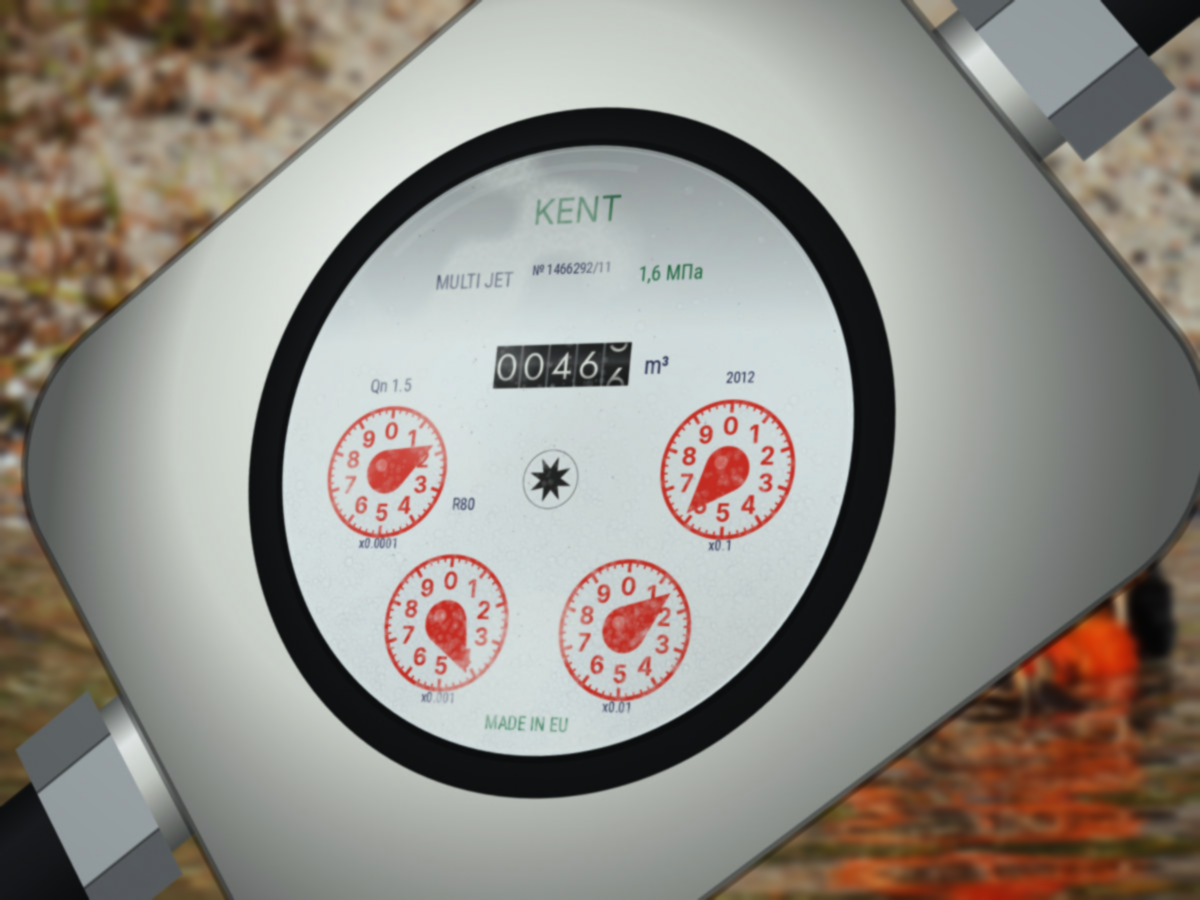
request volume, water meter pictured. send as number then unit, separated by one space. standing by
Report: 465.6141 m³
